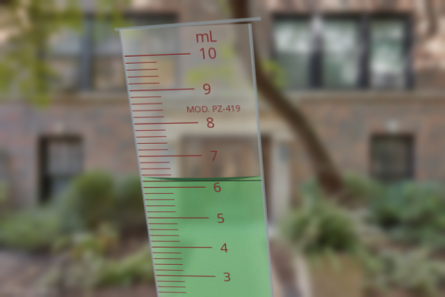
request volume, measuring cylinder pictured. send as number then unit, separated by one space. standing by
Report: 6.2 mL
